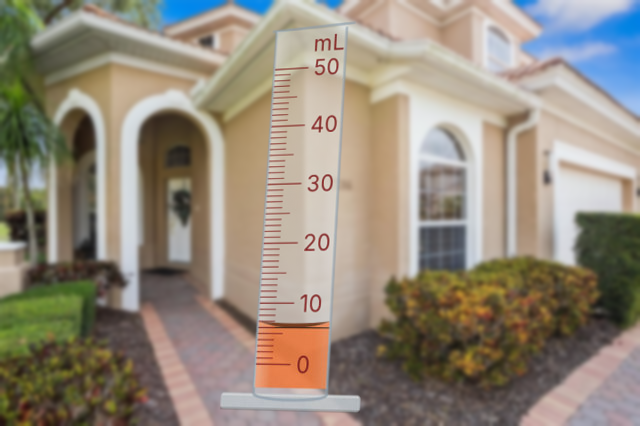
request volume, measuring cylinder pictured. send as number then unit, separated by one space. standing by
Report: 6 mL
